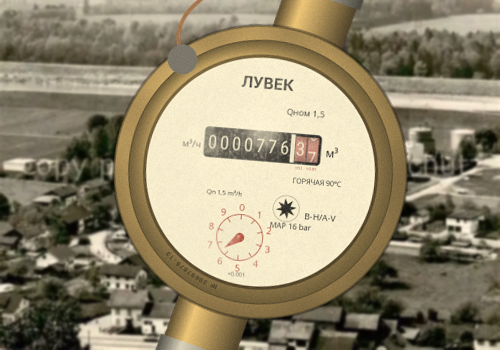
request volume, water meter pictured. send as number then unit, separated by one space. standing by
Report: 776.366 m³
